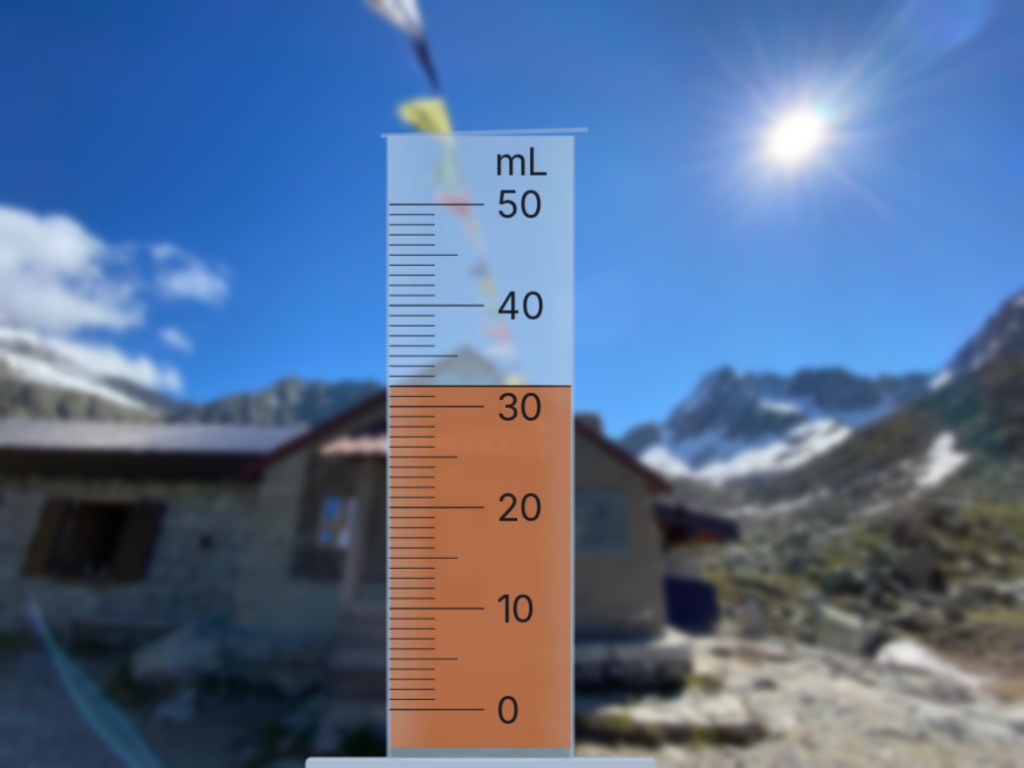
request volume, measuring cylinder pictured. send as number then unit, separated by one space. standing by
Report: 32 mL
